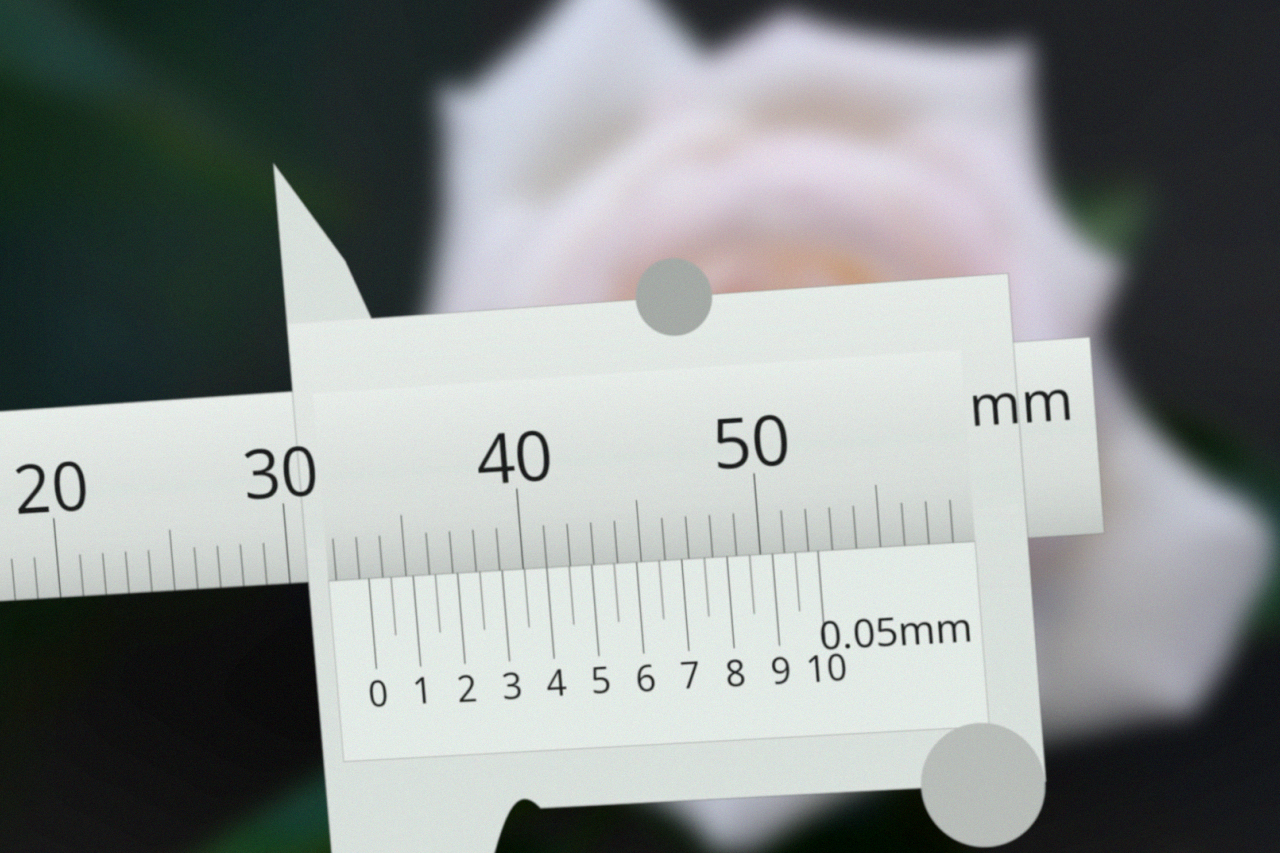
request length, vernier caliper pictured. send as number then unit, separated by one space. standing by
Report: 33.4 mm
